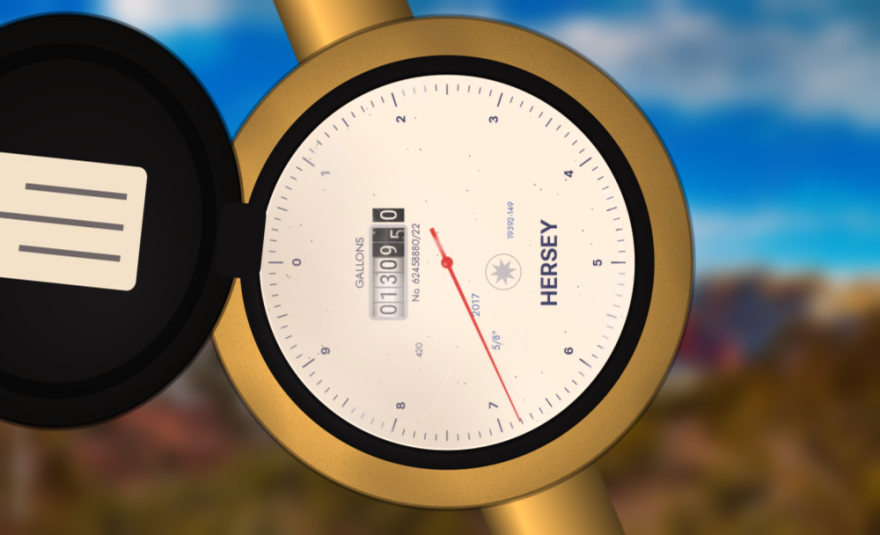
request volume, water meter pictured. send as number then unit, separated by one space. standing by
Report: 130946.8 gal
